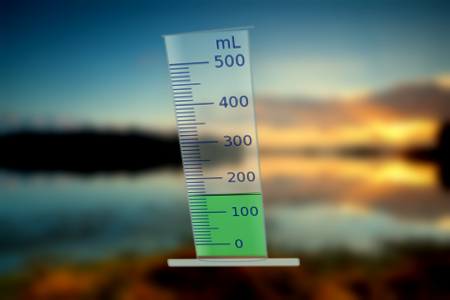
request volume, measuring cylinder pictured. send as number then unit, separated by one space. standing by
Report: 150 mL
